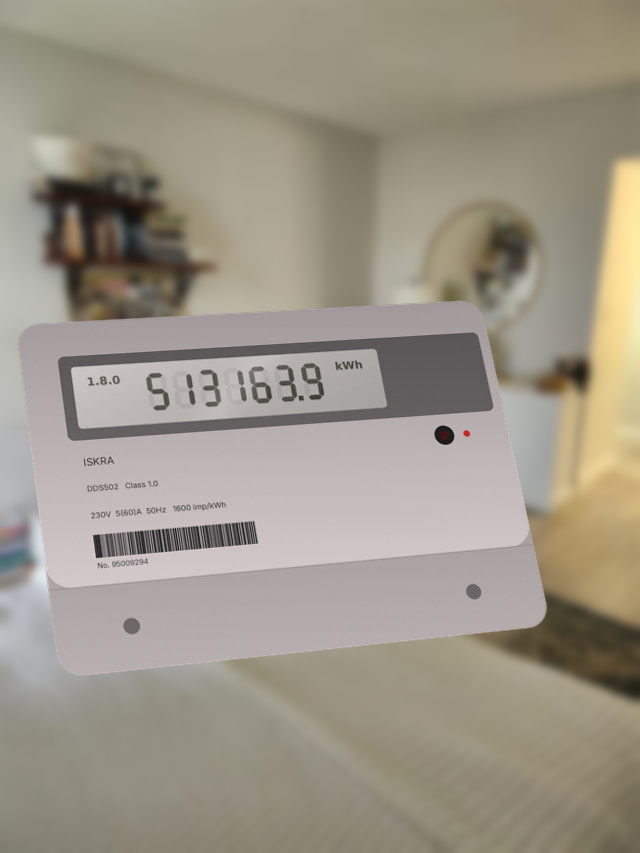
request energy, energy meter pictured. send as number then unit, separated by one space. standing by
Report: 513163.9 kWh
